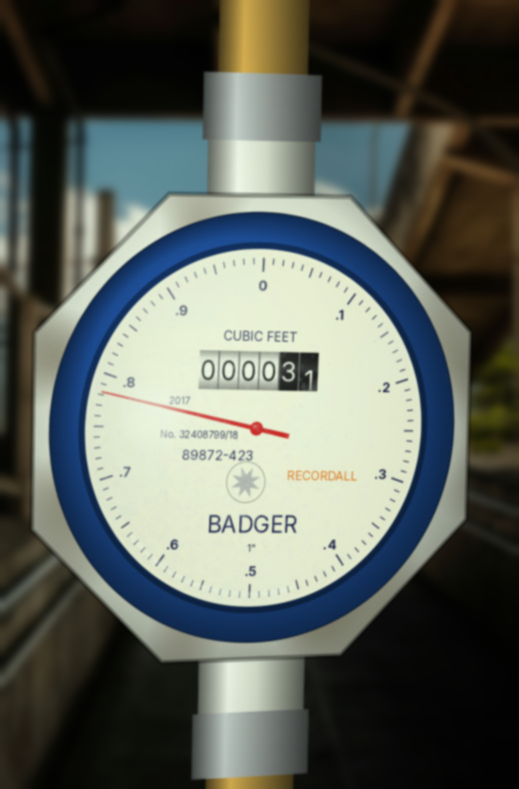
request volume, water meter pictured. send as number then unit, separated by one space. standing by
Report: 30.78 ft³
